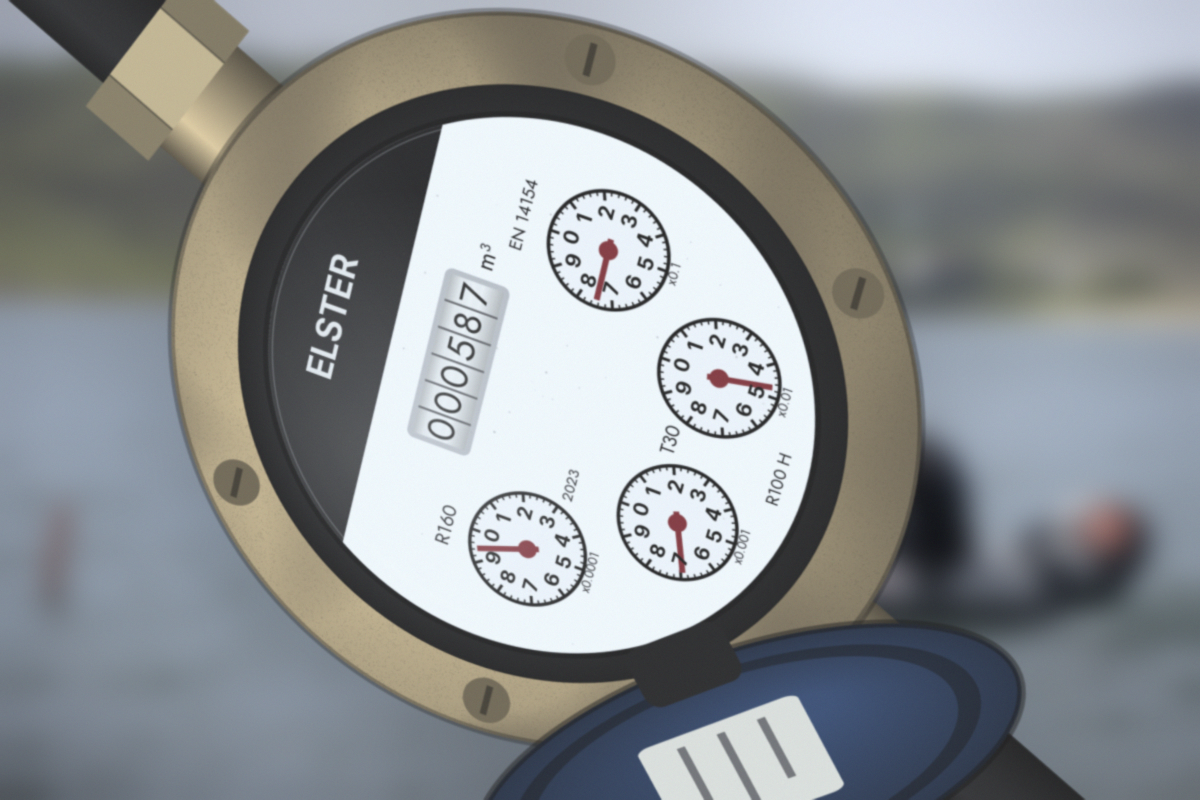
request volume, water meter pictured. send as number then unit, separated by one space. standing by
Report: 587.7469 m³
